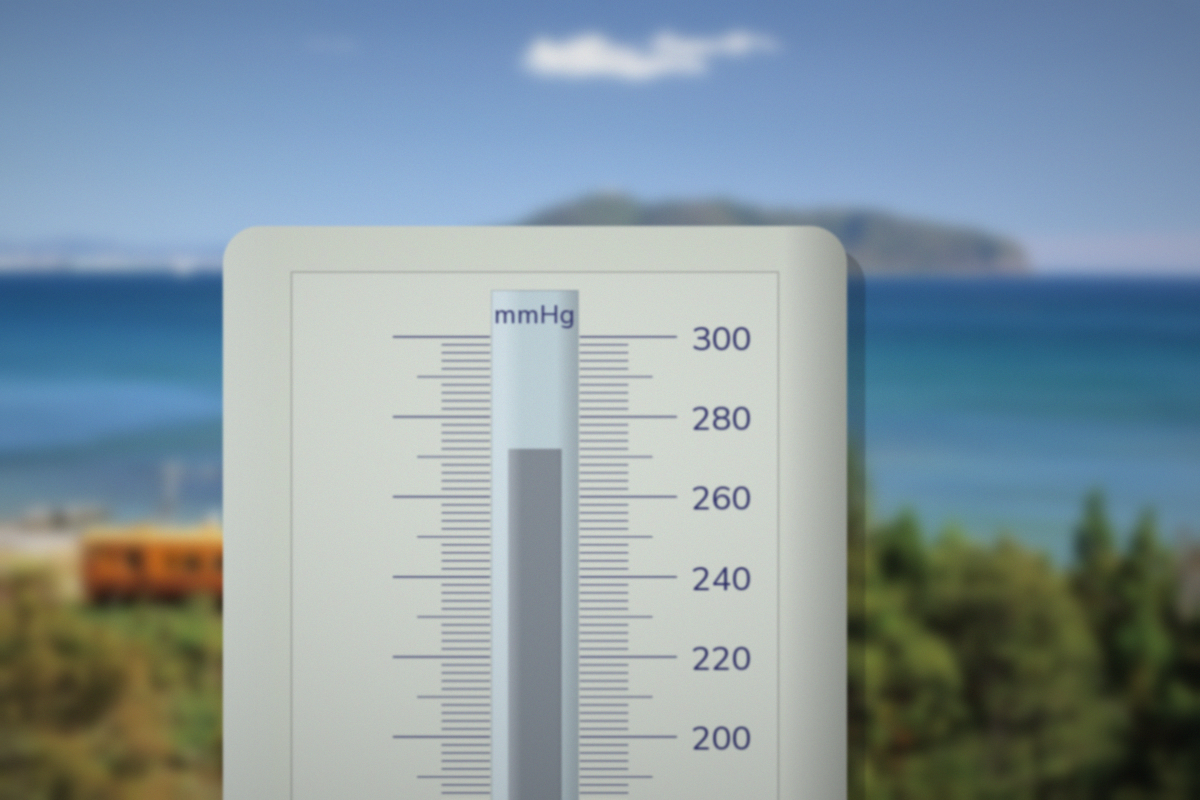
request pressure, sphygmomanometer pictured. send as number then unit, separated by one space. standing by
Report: 272 mmHg
